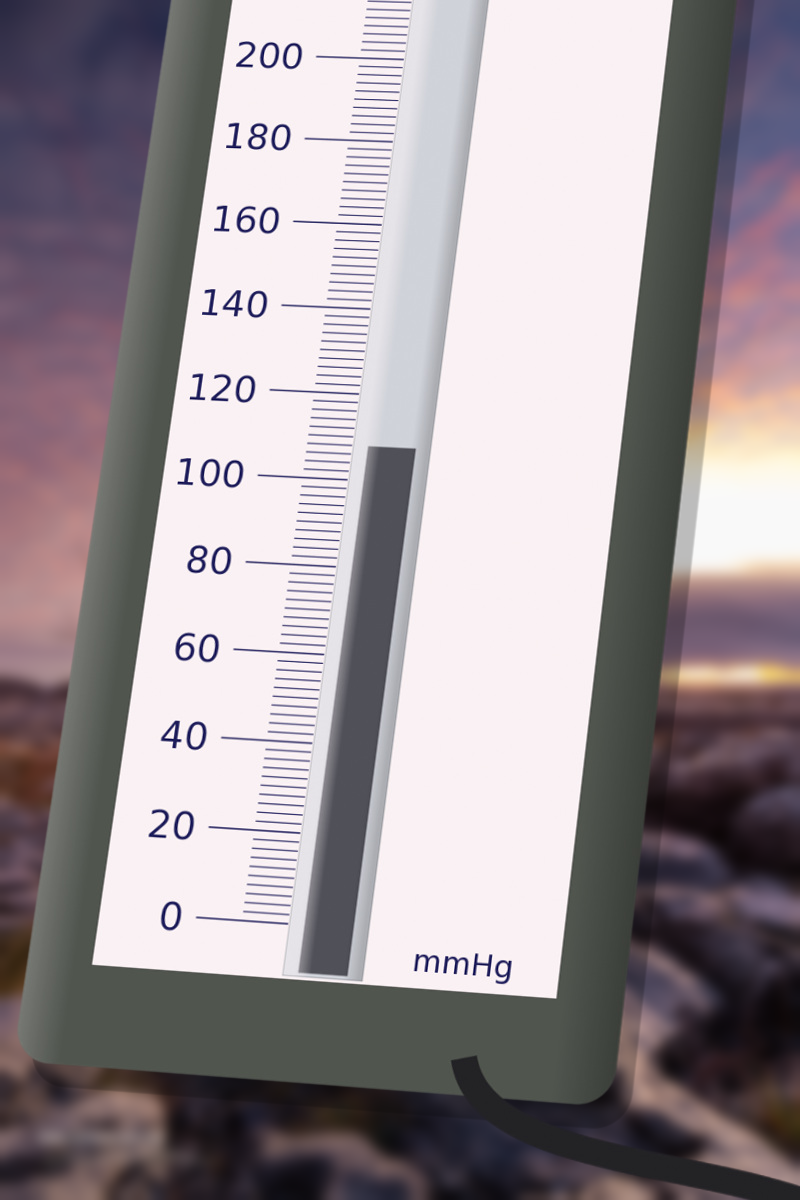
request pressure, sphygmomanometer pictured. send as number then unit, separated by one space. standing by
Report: 108 mmHg
